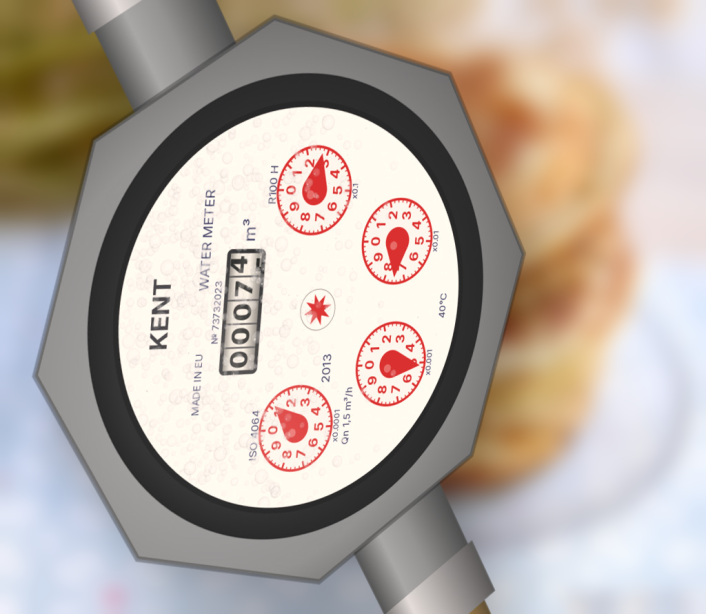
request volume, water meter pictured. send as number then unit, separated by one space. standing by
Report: 74.2751 m³
